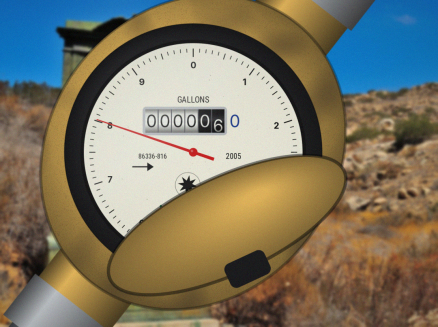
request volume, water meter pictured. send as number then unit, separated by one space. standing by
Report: 58.0 gal
